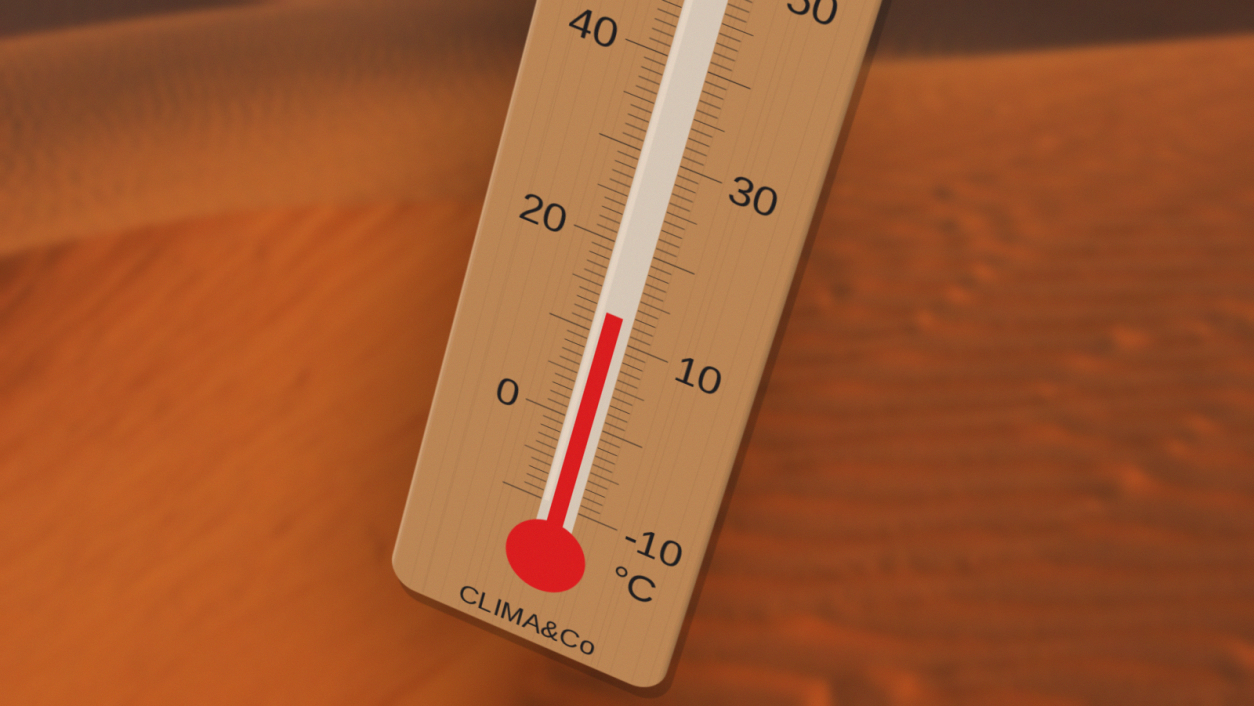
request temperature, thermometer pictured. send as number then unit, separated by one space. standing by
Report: 12.5 °C
